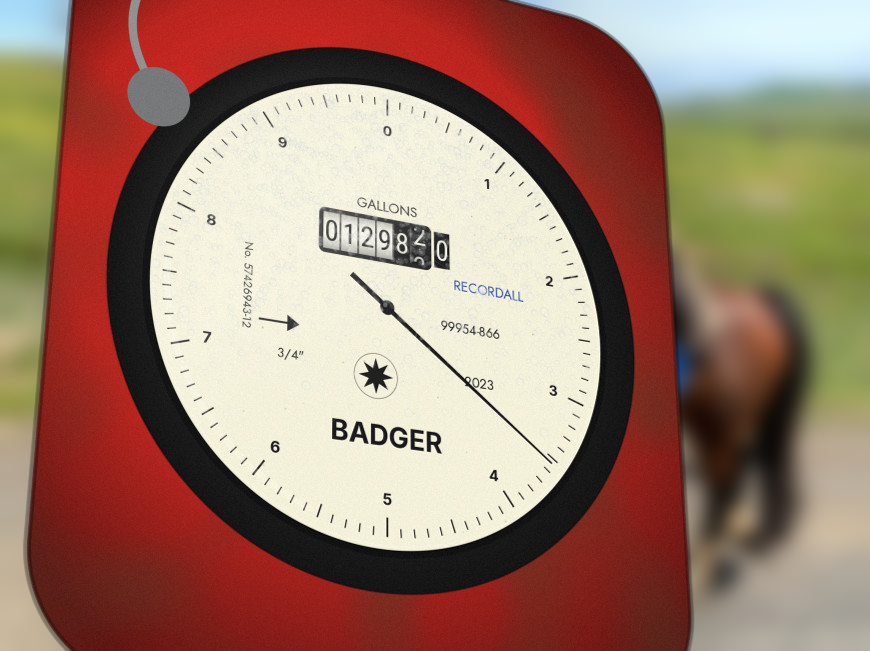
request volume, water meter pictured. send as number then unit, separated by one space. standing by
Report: 129823.5 gal
